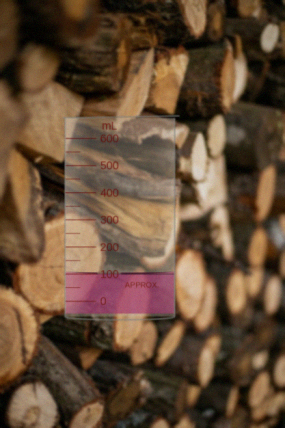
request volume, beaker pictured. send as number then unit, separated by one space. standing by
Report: 100 mL
